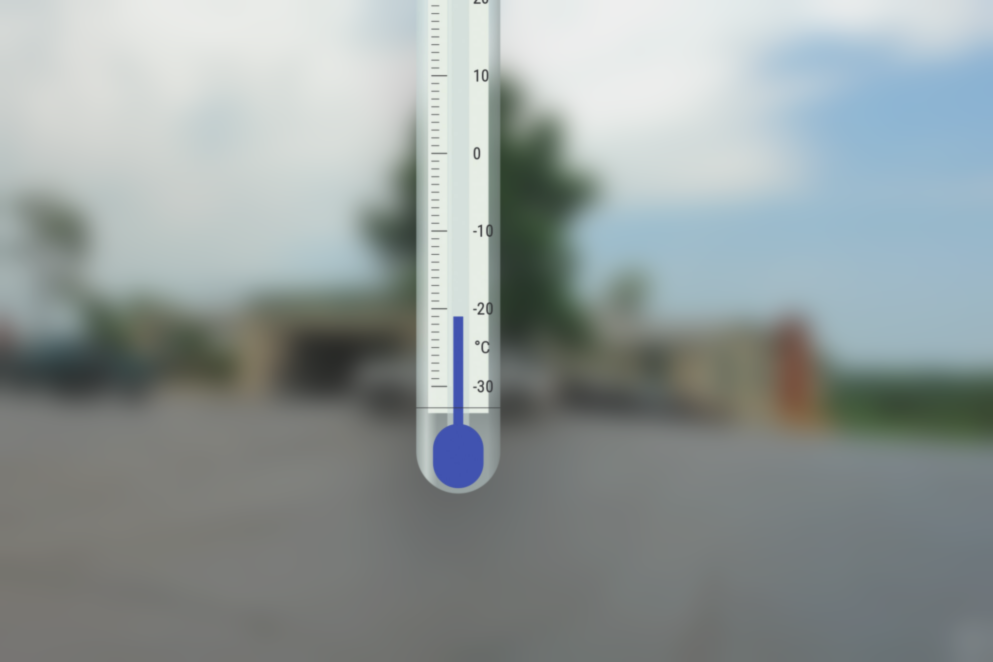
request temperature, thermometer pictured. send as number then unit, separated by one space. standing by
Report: -21 °C
